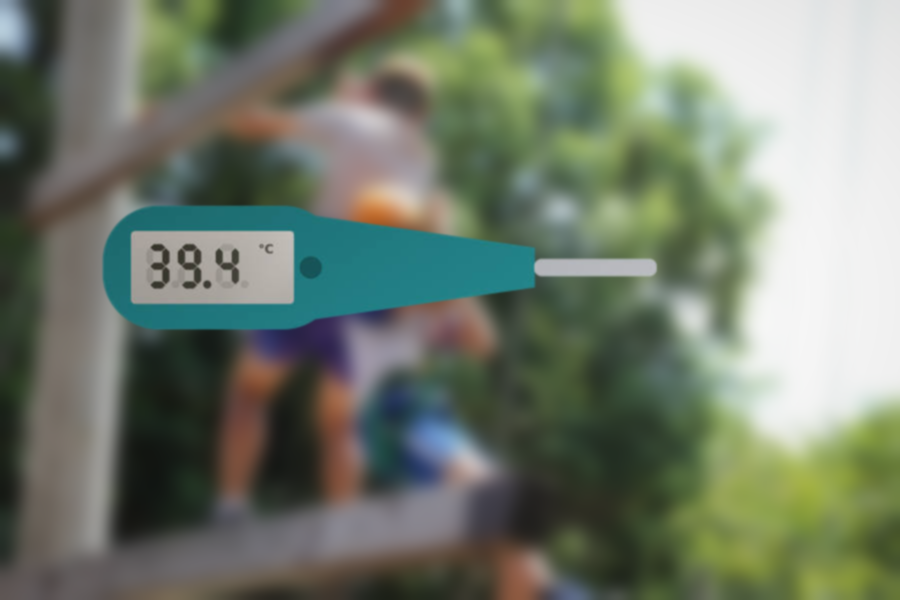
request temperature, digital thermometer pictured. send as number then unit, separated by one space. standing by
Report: 39.4 °C
